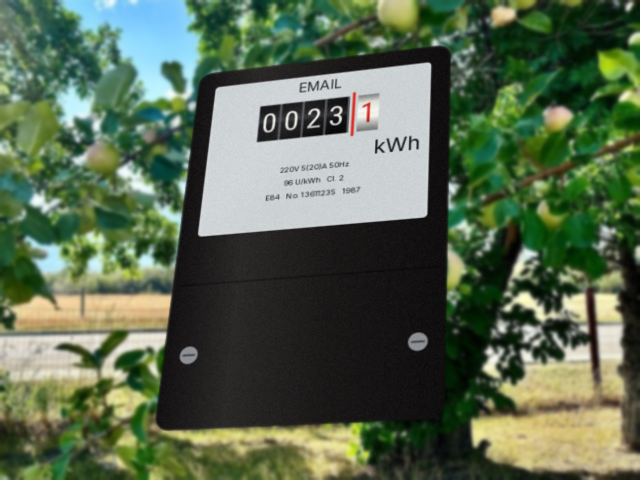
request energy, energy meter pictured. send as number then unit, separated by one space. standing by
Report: 23.1 kWh
